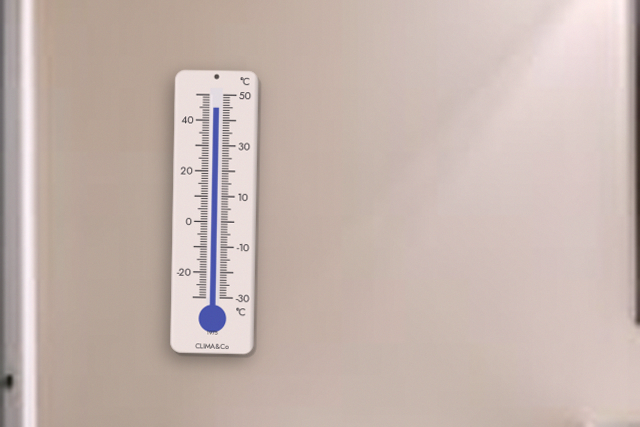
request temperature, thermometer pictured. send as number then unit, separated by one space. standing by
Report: 45 °C
